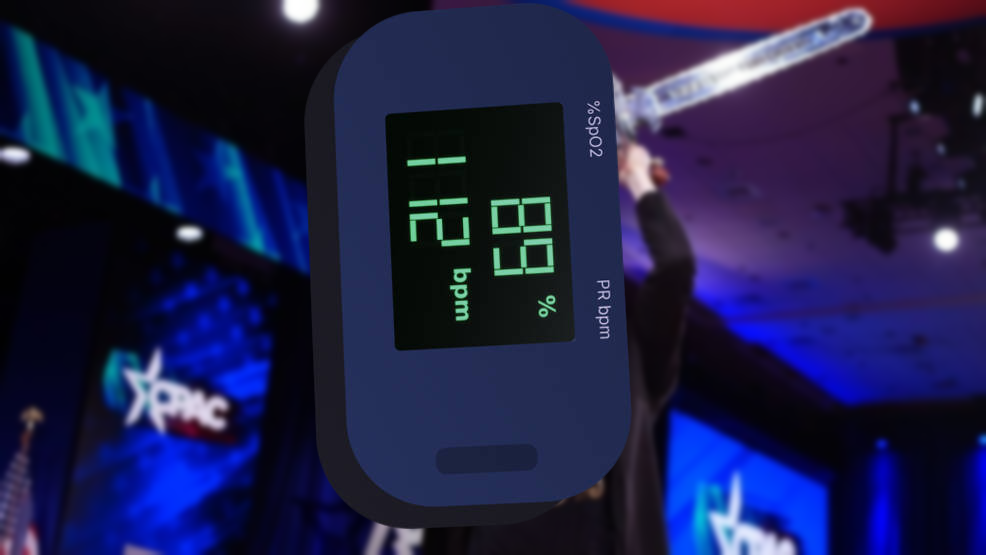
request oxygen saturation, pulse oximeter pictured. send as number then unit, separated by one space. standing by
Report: 89 %
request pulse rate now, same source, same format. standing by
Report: 112 bpm
